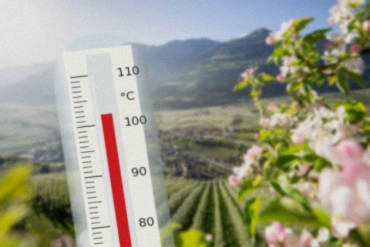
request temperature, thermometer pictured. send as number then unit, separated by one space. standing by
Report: 102 °C
